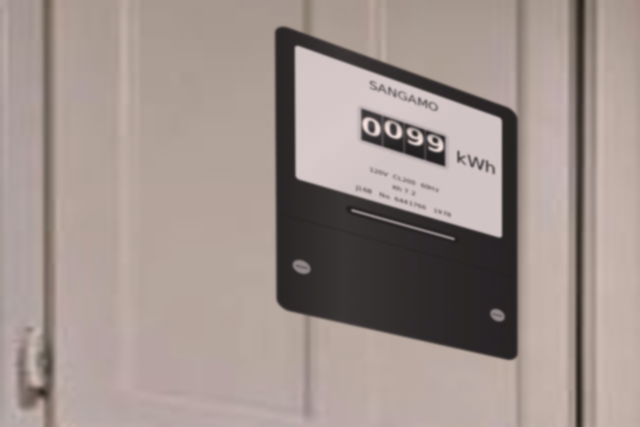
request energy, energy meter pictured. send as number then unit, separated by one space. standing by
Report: 99 kWh
